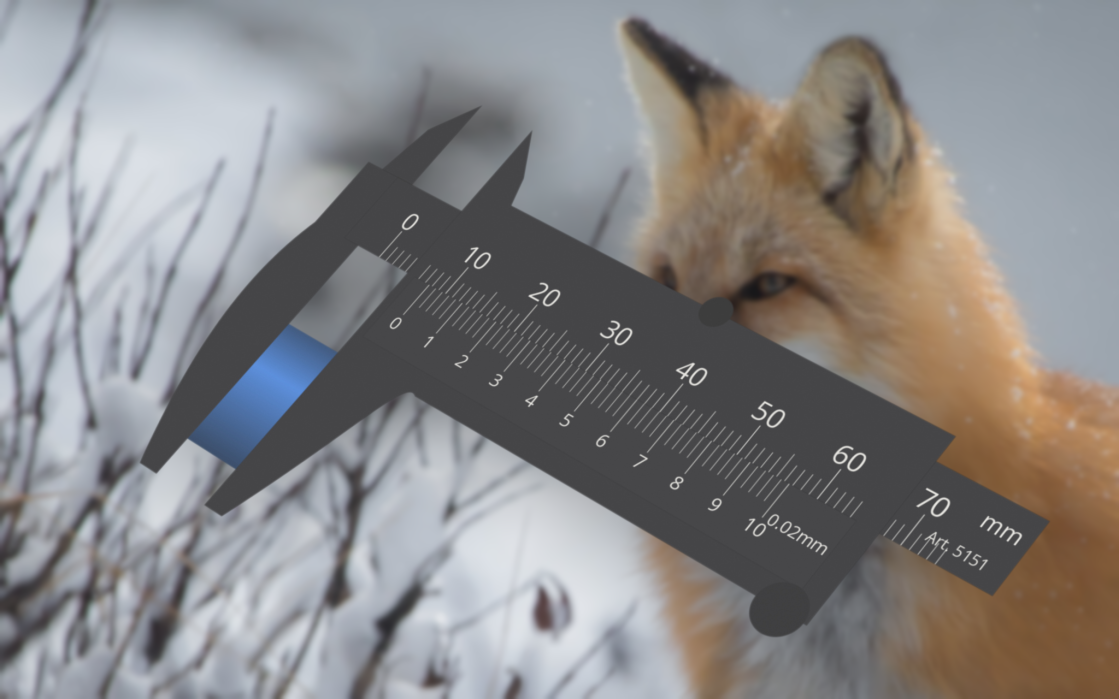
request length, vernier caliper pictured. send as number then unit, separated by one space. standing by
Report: 7.6 mm
